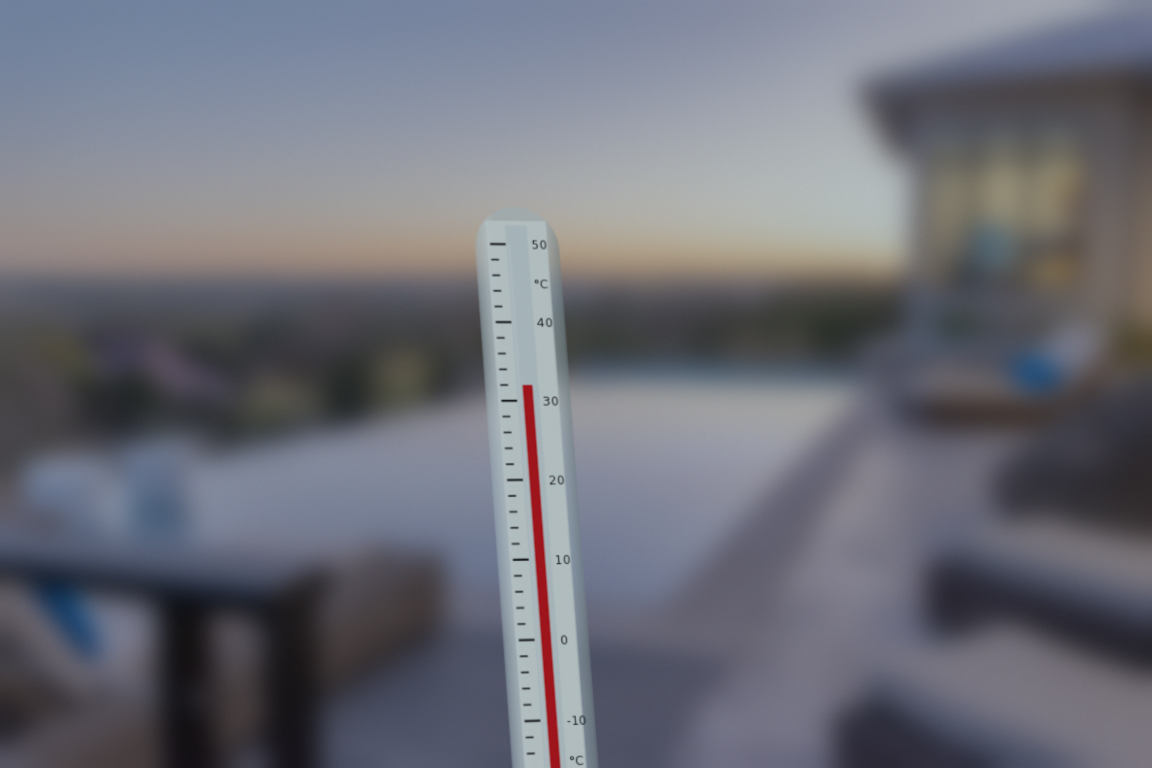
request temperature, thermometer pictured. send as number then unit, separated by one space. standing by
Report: 32 °C
